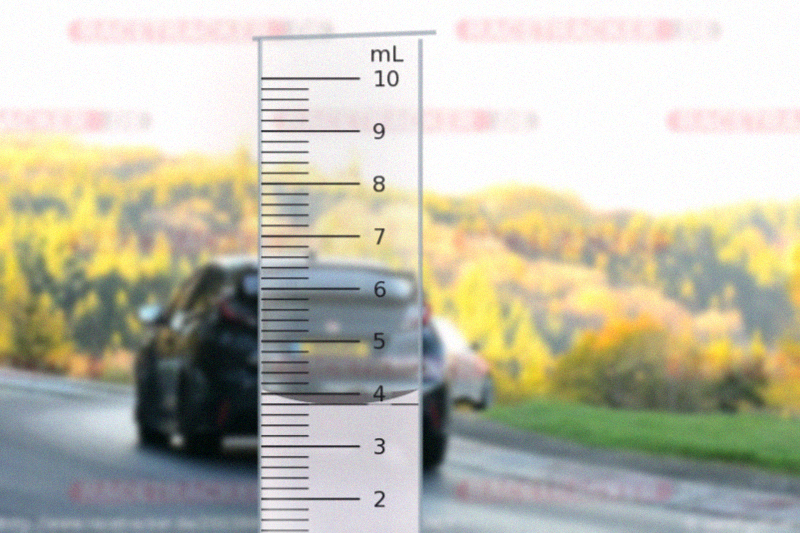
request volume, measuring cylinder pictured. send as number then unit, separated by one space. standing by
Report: 3.8 mL
